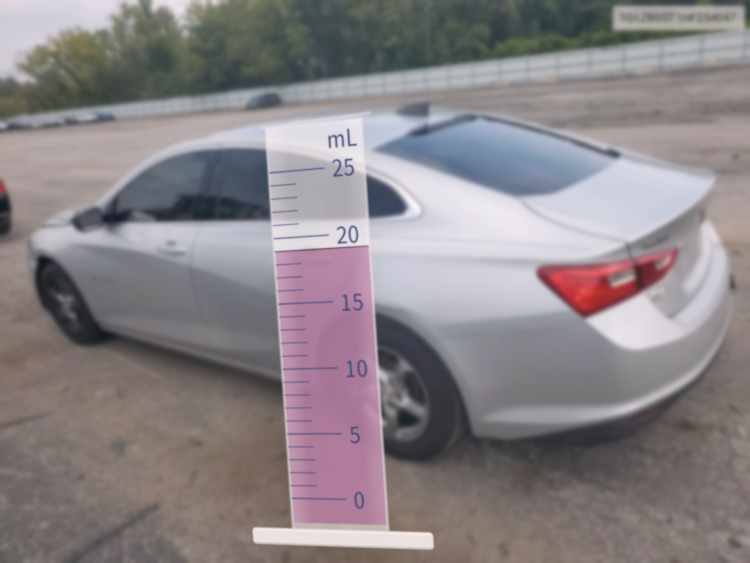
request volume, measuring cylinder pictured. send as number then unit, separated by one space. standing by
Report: 19 mL
